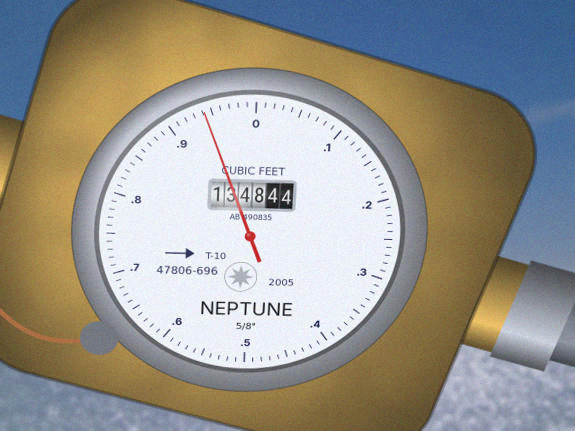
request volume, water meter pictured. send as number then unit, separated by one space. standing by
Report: 134843.94 ft³
